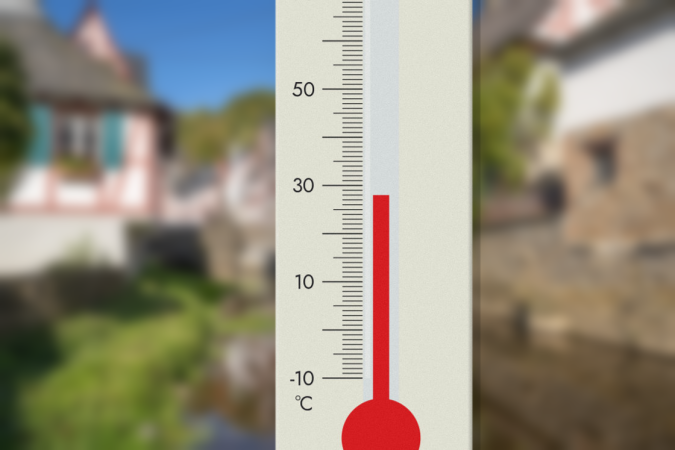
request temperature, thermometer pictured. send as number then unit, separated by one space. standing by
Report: 28 °C
